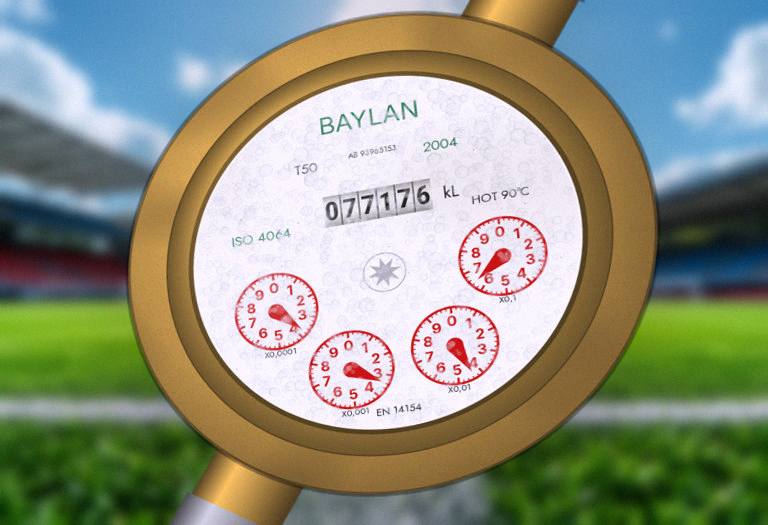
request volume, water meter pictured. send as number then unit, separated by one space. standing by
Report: 77176.6433 kL
